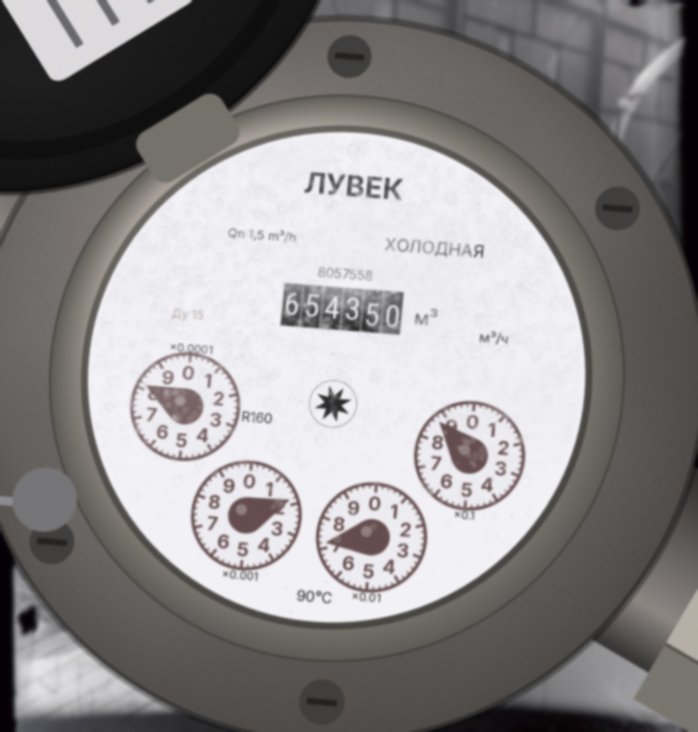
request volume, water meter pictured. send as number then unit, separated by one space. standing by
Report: 654349.8718 m³
